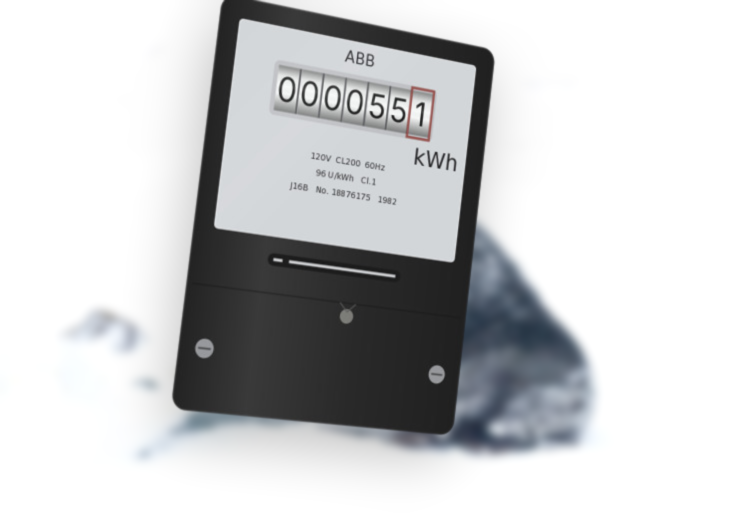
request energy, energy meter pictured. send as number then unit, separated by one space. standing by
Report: 55.1 kWh
